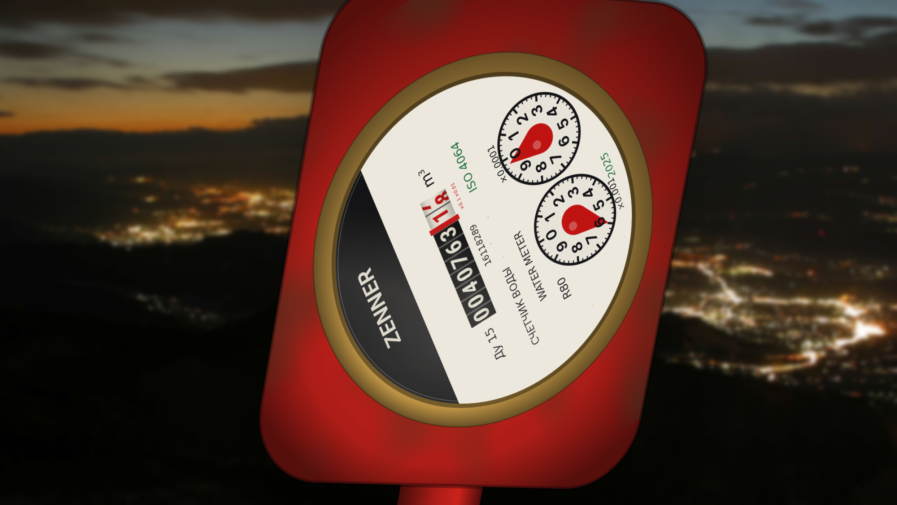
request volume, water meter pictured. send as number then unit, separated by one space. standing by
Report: 40763.1759 m³
